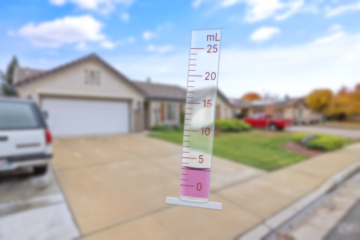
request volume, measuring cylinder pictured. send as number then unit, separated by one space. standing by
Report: 3 mL
